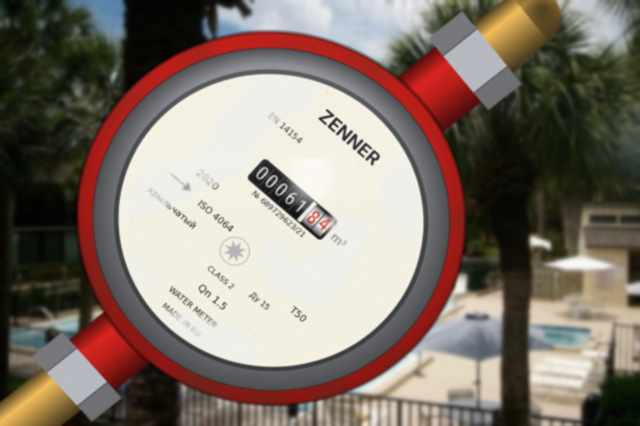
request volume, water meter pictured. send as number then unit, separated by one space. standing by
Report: 61.84 m³
